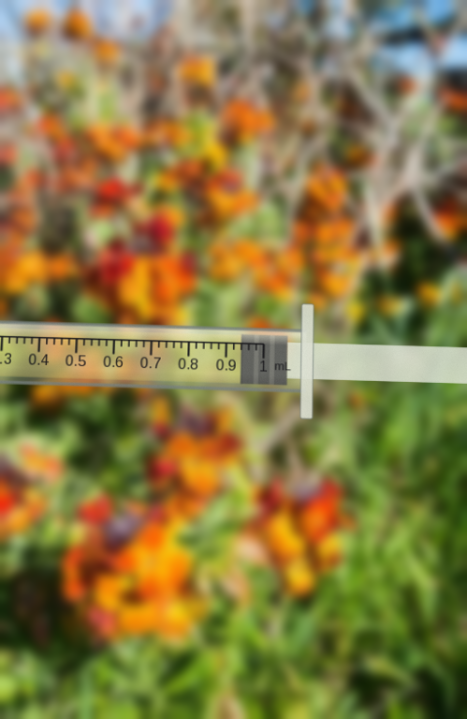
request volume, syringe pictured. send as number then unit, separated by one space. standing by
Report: 0.94 mL
